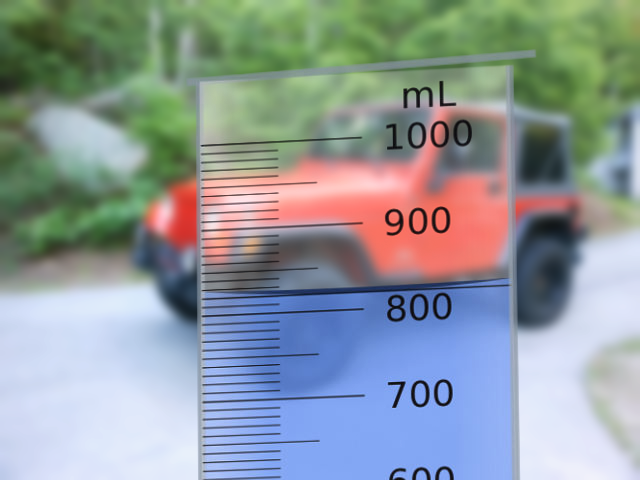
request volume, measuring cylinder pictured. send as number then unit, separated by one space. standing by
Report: 820 mL
